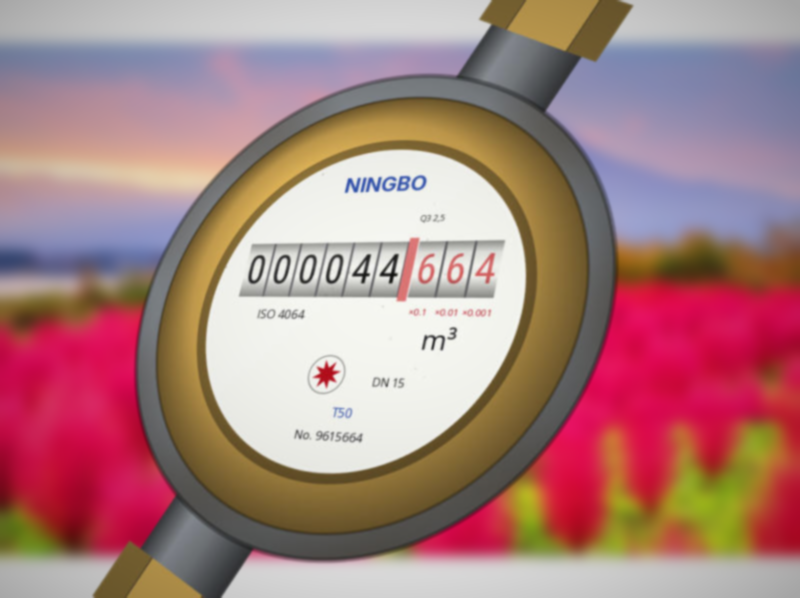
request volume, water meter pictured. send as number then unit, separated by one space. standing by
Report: 44.664 m³
